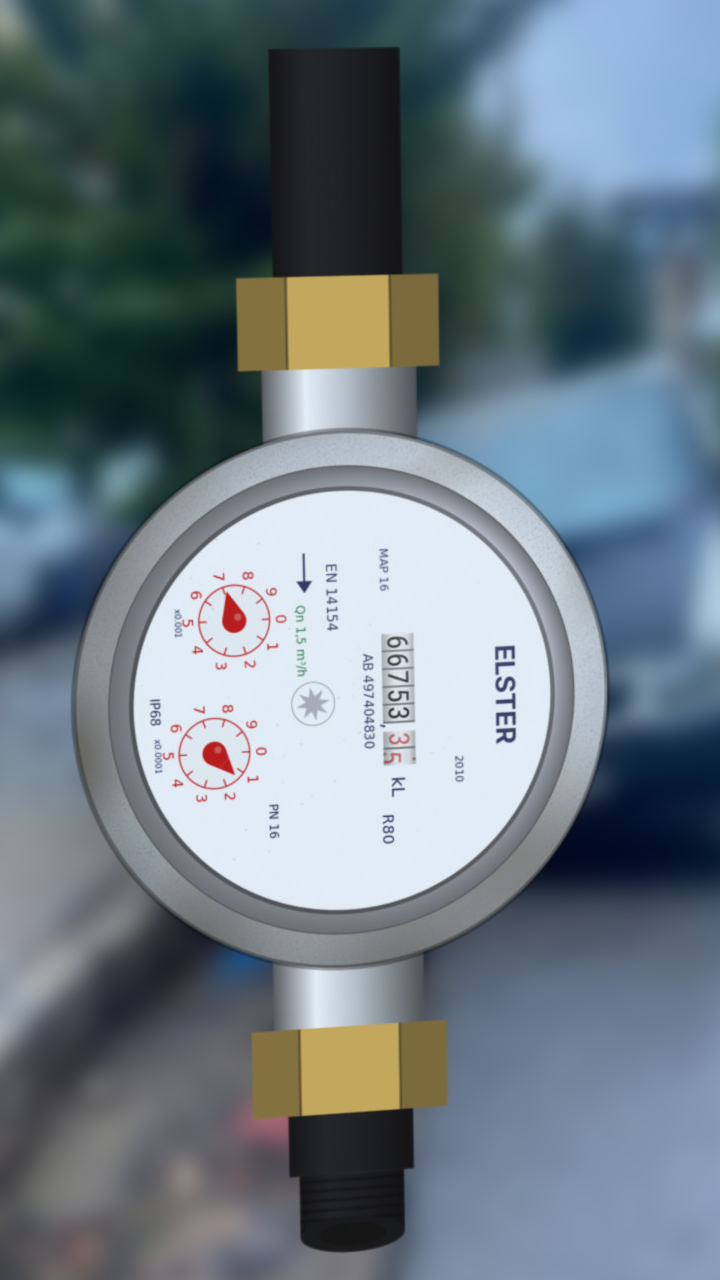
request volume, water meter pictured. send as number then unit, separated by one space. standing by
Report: 66753.3471 kL
